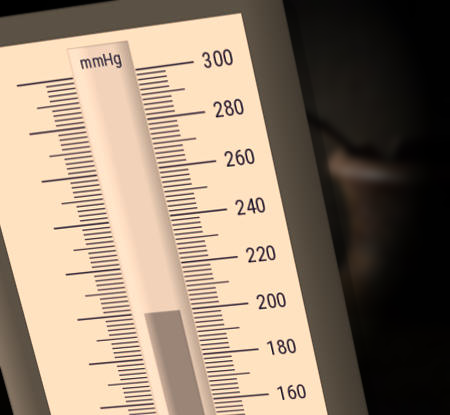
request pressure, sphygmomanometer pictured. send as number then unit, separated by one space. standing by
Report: 200 mmHg
